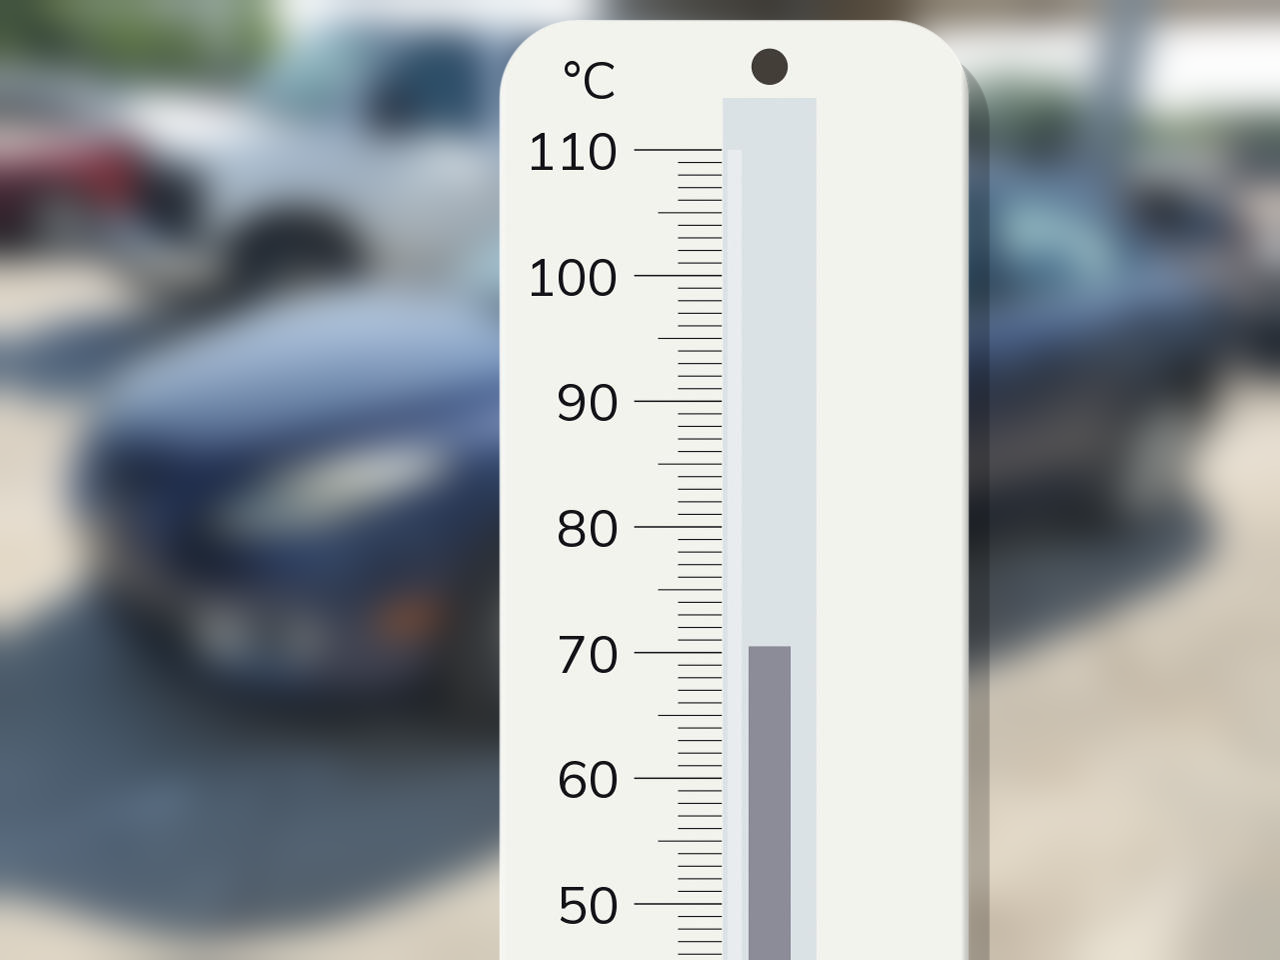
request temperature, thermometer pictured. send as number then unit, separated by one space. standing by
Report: 70.5 °C
